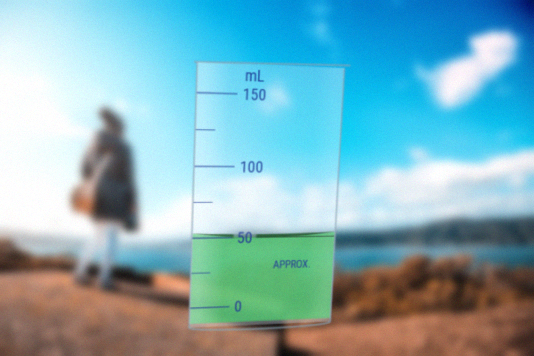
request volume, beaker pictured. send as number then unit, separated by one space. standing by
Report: 50 mL
